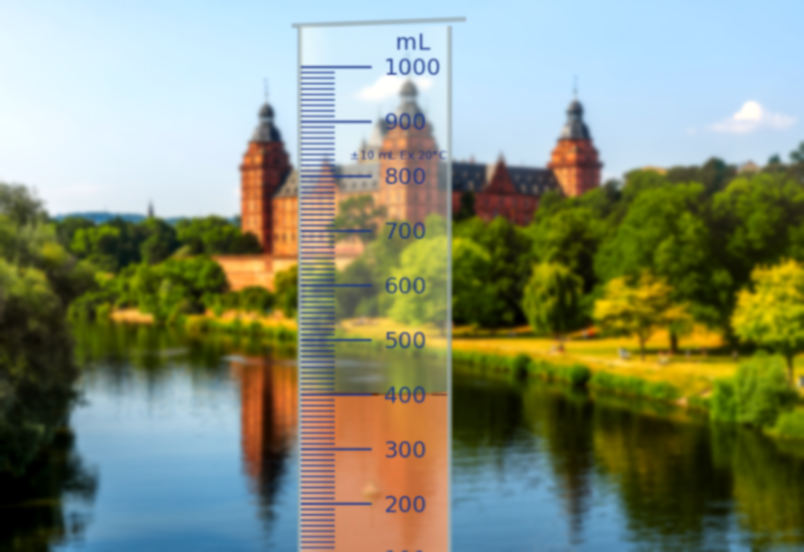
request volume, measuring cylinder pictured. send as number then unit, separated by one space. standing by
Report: 400 mL
